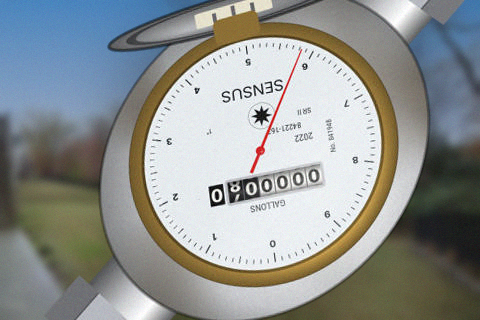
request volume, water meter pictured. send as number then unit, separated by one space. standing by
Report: 75.8 gal
